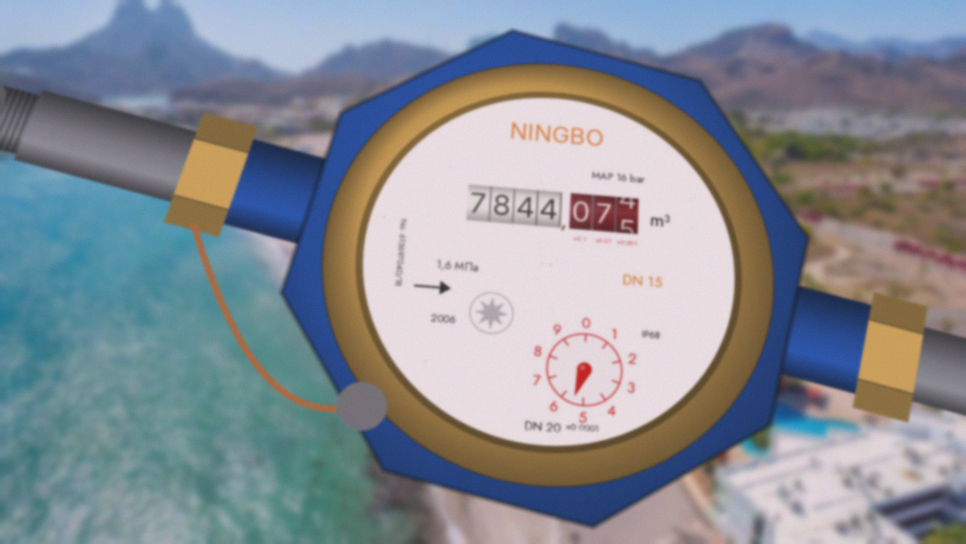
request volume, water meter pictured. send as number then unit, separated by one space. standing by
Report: 7844.0745 m³
